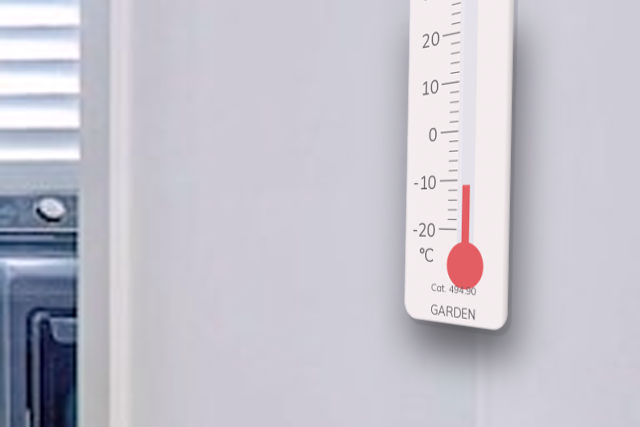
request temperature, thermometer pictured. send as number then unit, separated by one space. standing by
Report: -11 °C
